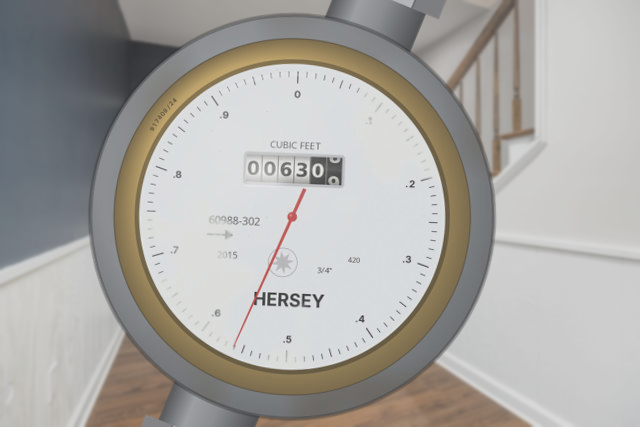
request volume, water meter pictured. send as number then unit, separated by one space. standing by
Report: 6308.56 ft³
